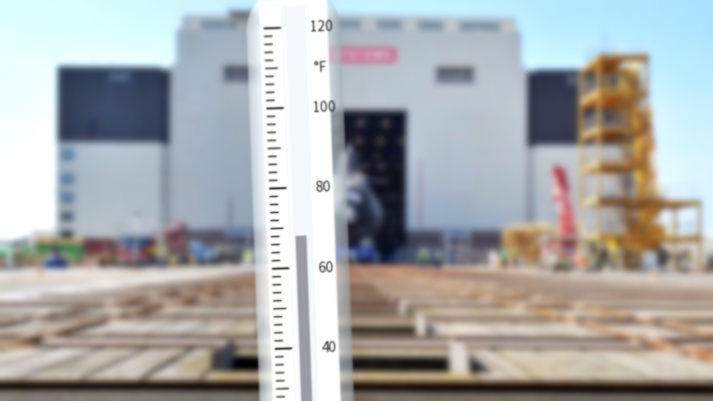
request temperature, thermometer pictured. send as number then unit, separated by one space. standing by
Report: 68 °F
